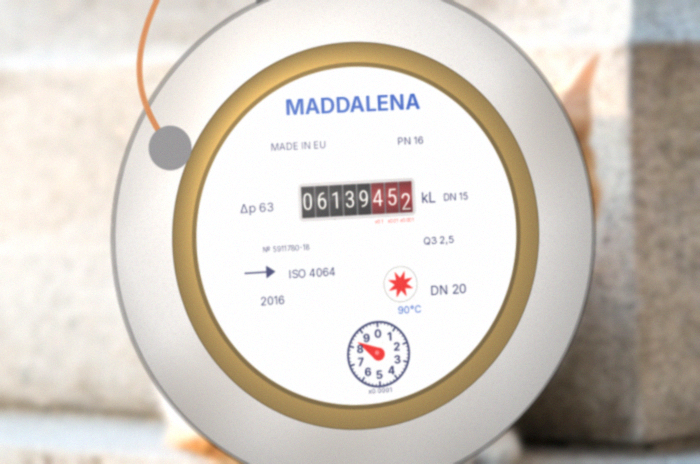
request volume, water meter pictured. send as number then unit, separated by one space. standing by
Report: 6139.4518 kL
